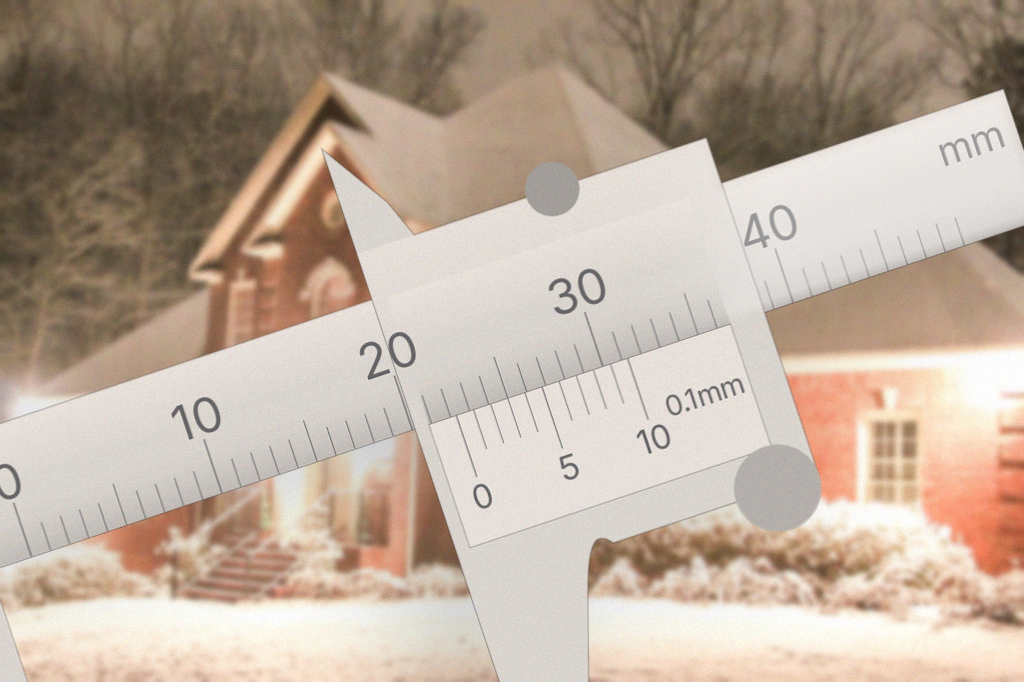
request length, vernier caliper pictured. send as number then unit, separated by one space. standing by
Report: 22.3 mm
